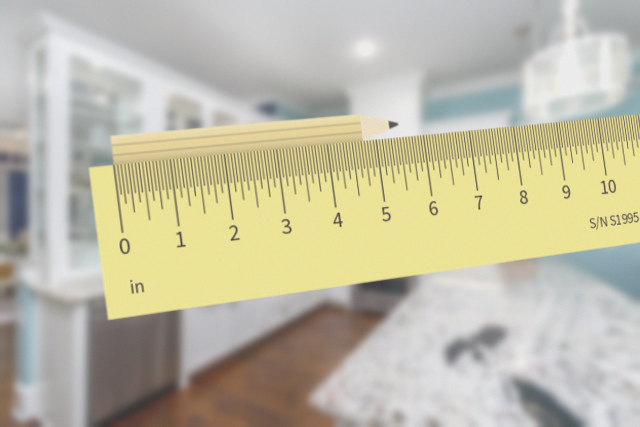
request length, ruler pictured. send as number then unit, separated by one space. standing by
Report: 5.5 in
